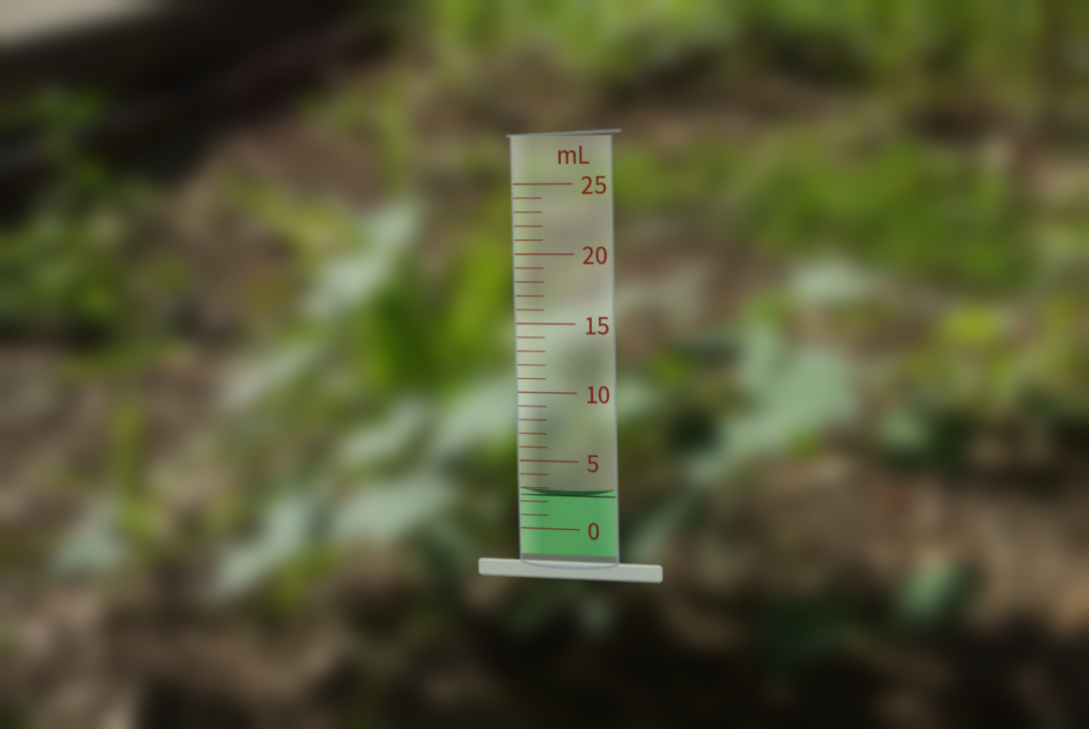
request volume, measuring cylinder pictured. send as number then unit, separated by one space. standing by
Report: 2.5 mL
